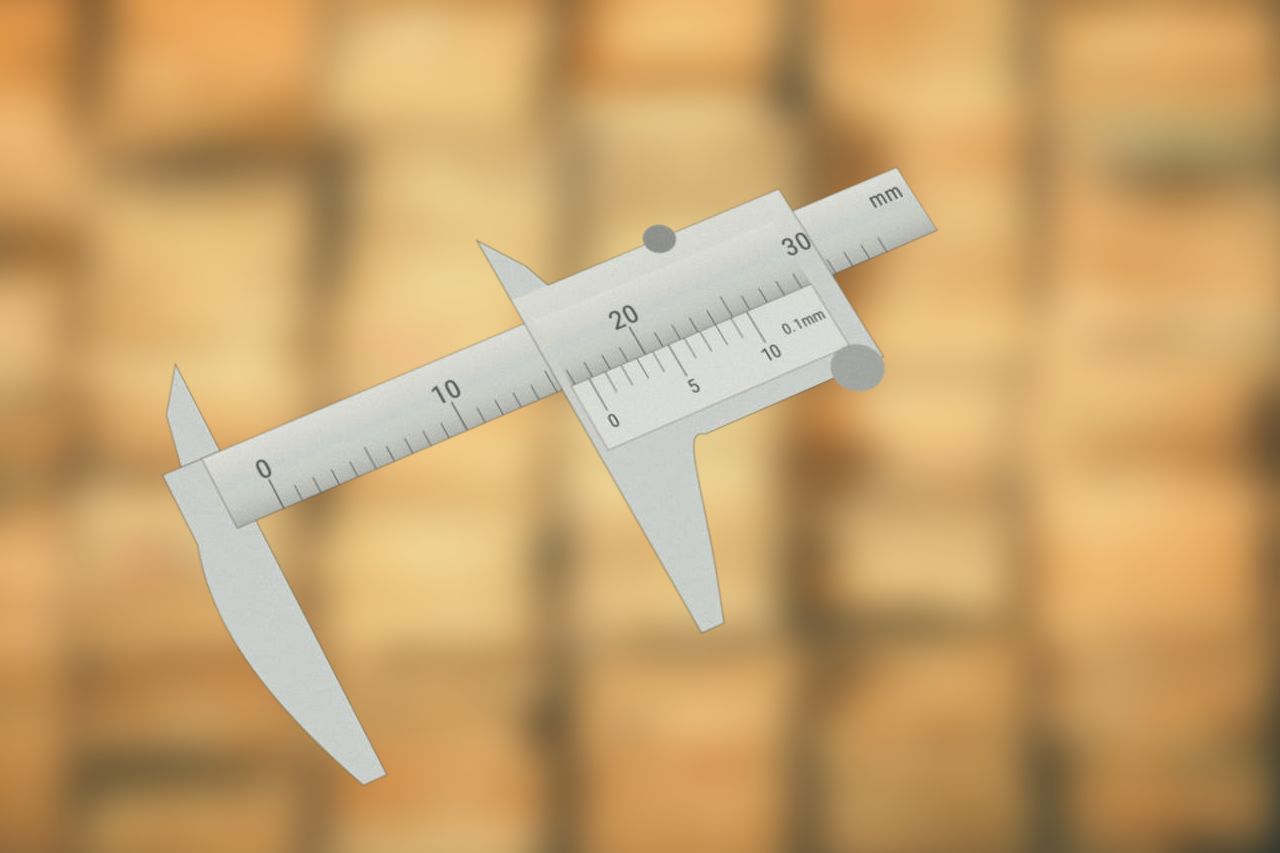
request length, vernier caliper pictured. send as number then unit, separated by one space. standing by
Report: 16.8 mm
